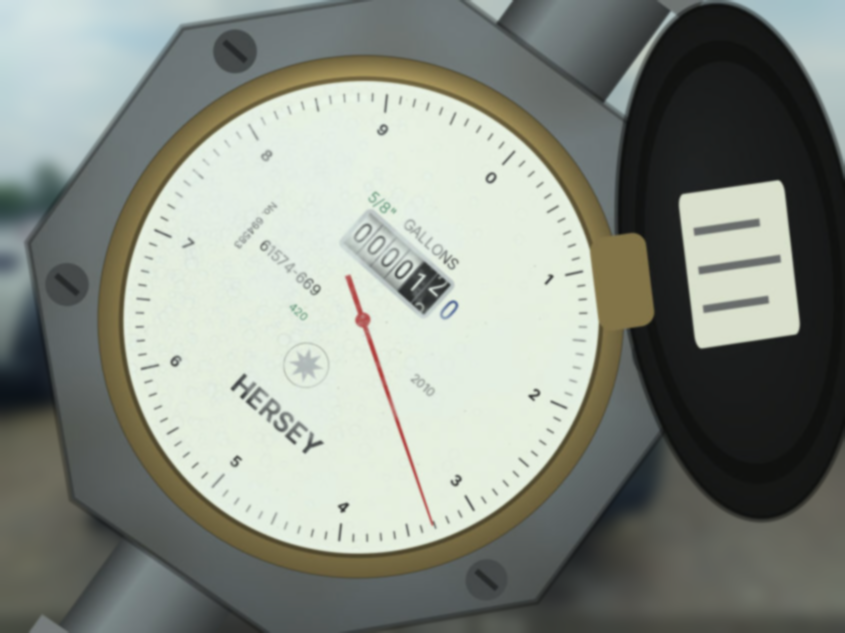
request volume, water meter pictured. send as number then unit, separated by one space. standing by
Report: 123.3 gal
